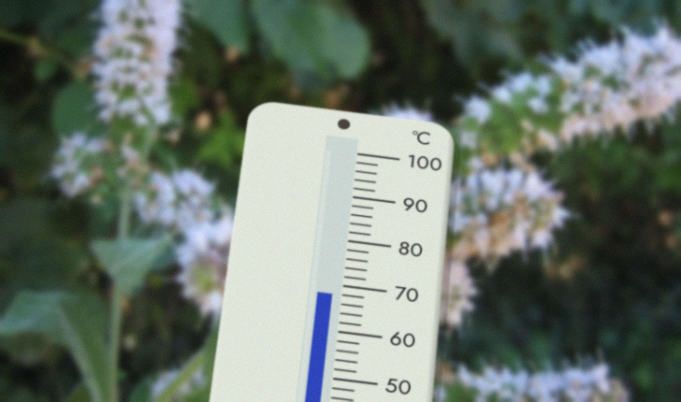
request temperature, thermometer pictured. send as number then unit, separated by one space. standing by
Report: 68 °C
